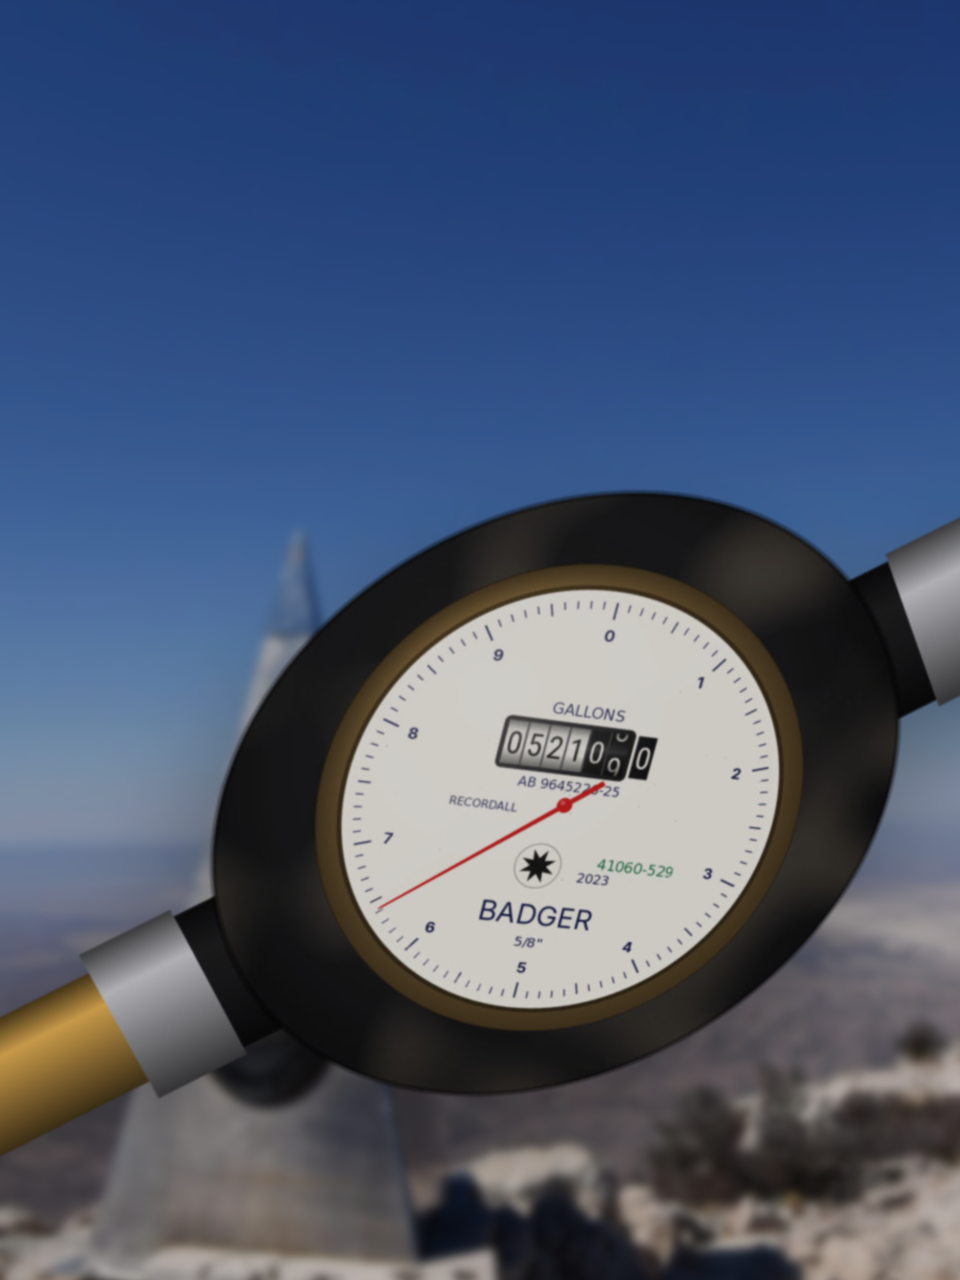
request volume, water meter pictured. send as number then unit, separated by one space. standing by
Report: 521086.4 gal
